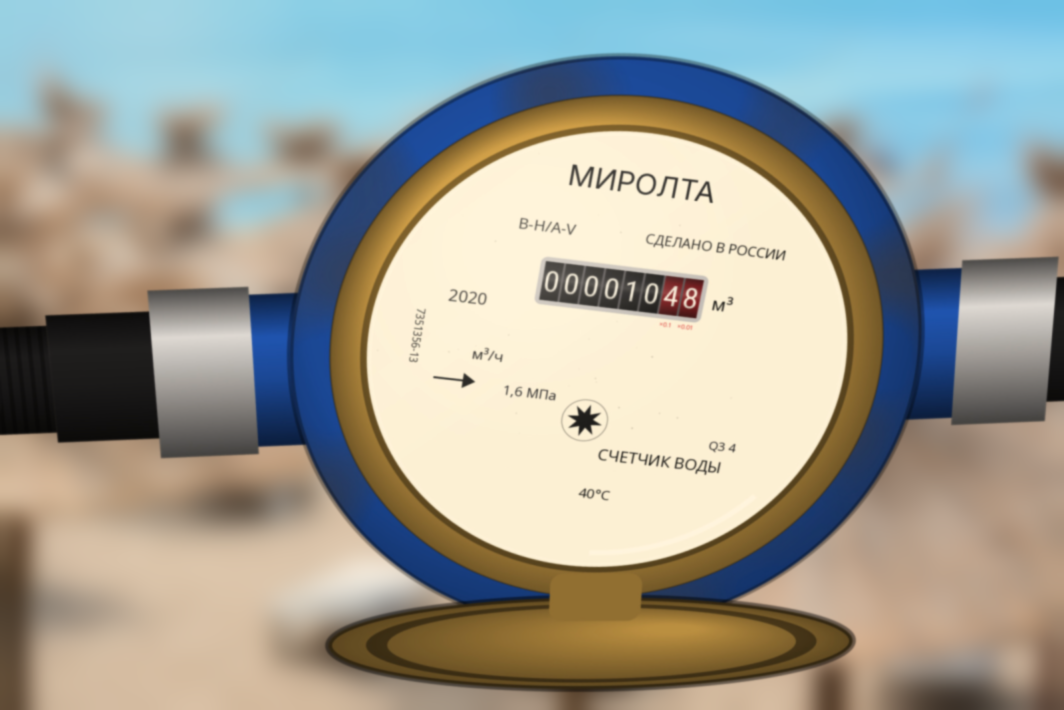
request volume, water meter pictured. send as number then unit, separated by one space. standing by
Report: 10.48 m³
